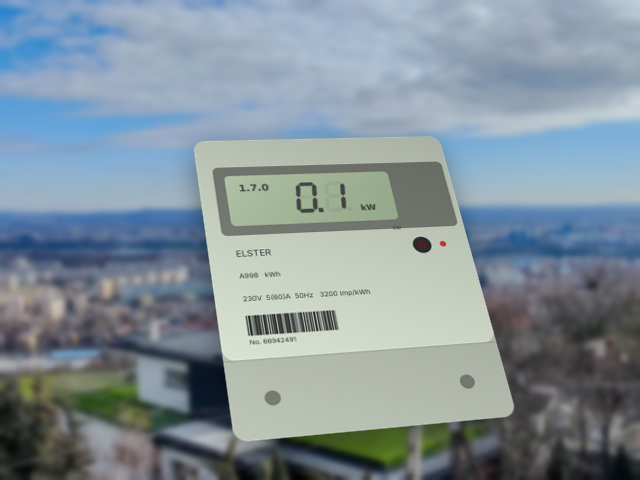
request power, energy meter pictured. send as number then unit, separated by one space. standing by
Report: 0.1 kW
